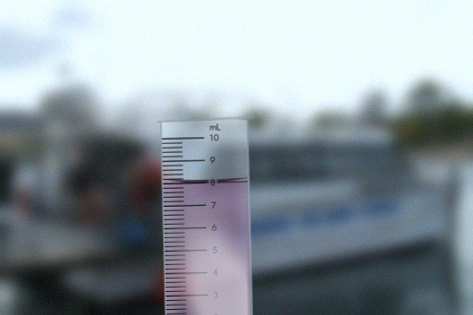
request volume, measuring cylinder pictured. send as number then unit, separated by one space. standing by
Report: 8 mL
